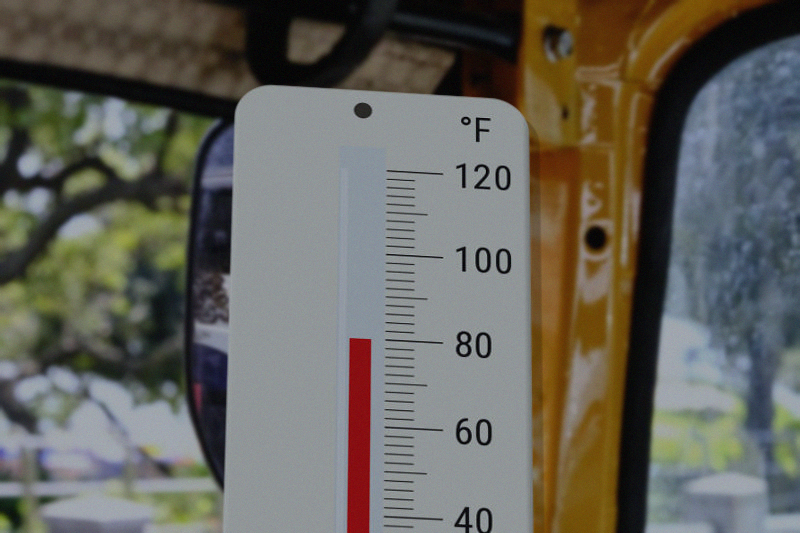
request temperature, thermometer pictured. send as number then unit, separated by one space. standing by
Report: 80 °F
